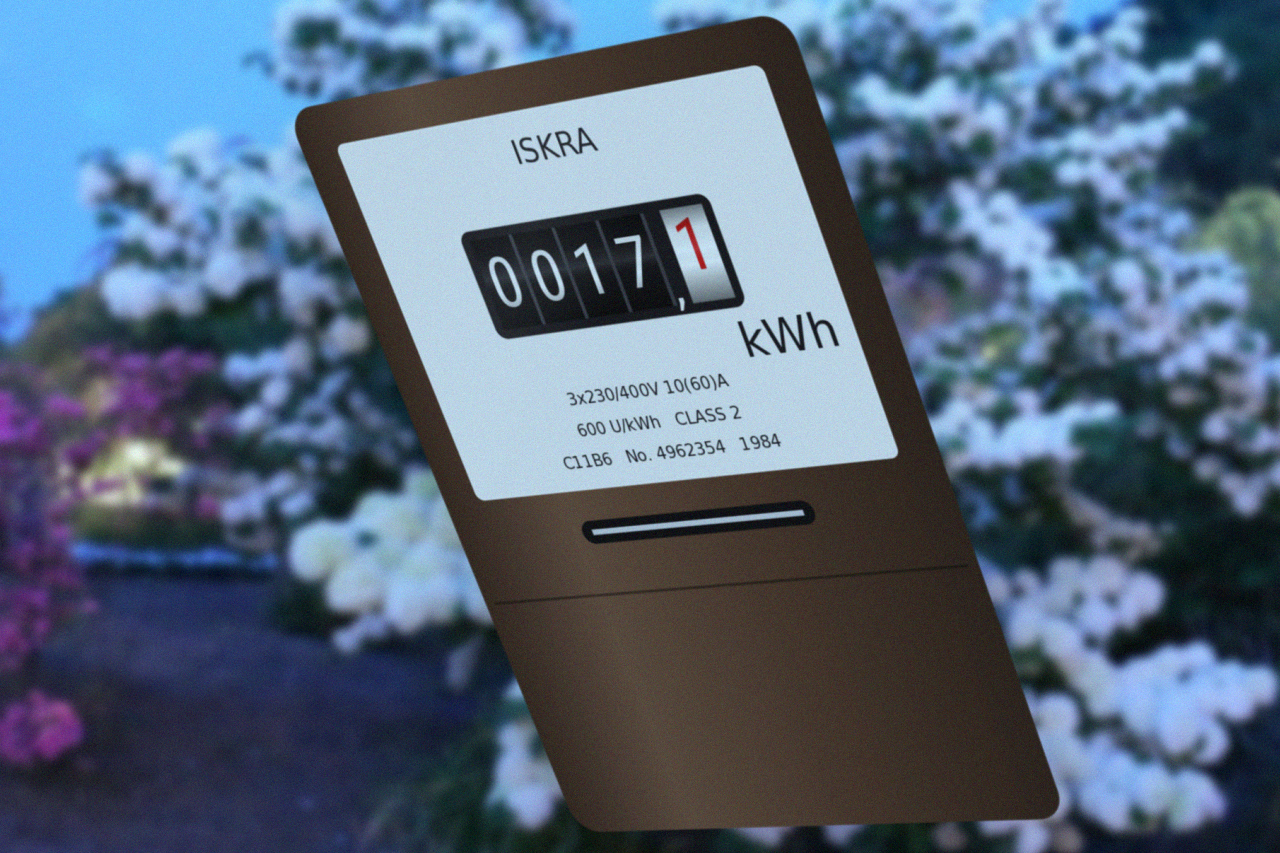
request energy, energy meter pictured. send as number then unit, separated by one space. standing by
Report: 17.1 kWh
